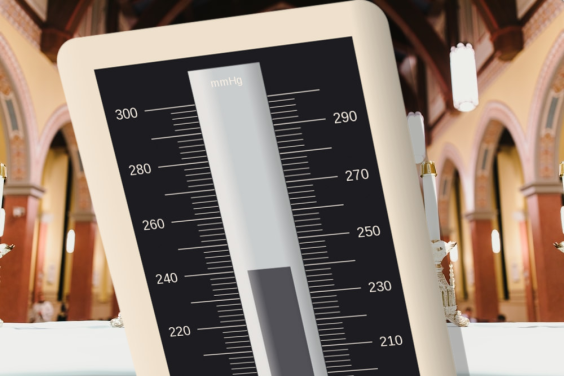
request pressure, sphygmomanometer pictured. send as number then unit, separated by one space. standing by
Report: 240 mmHg
